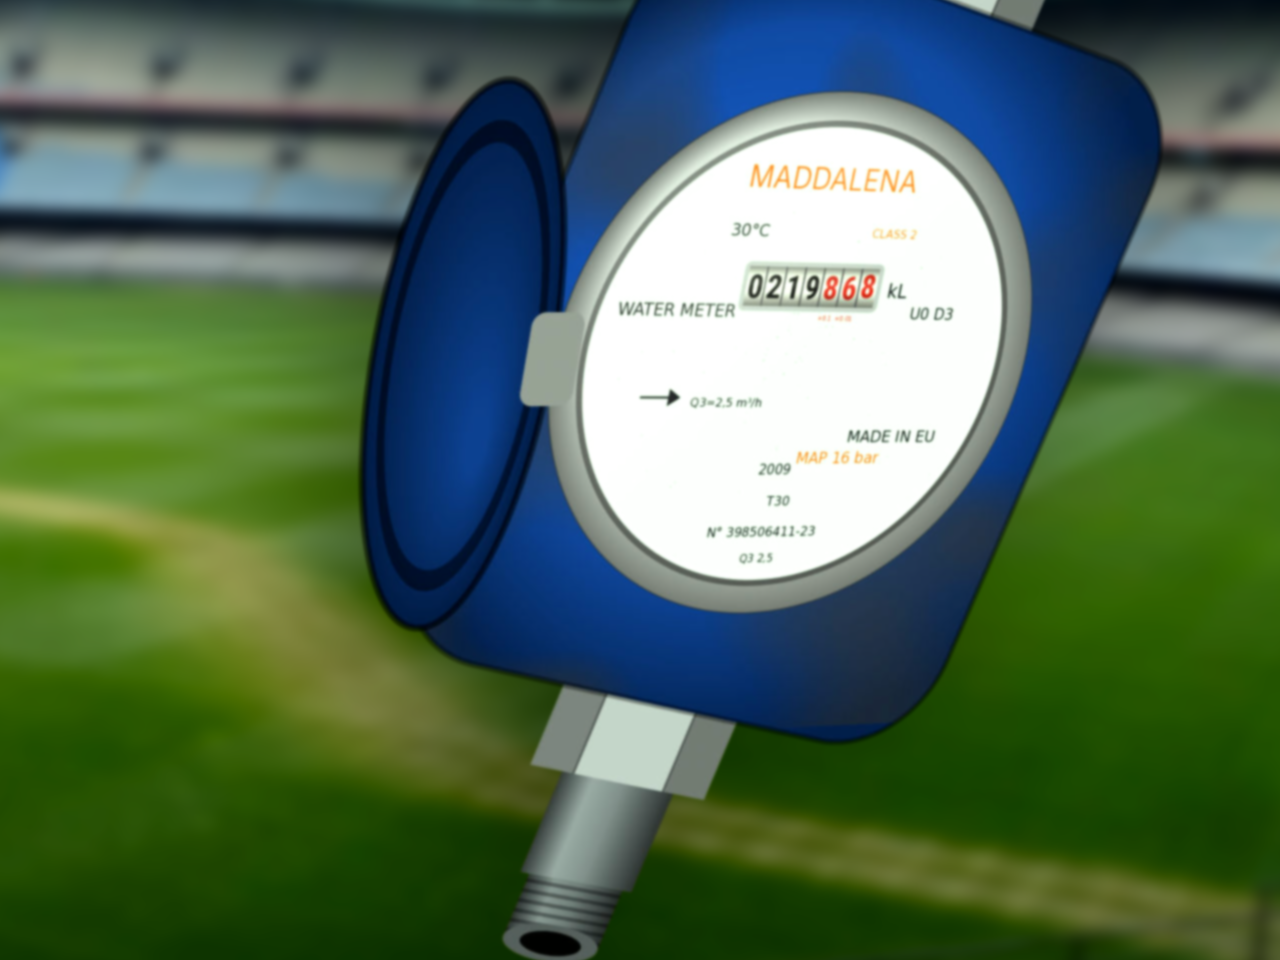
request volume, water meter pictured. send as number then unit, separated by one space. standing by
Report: 219.868 kL
